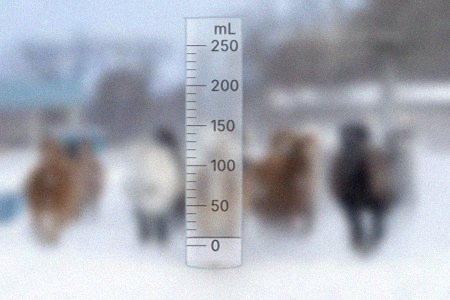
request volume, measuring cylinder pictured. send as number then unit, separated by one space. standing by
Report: 10 mL
